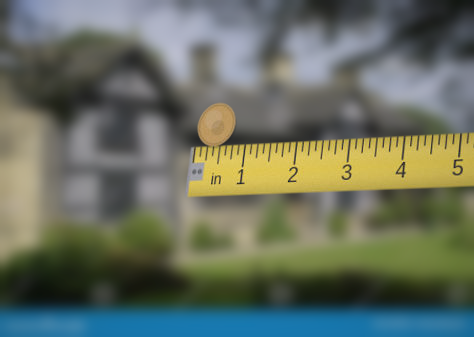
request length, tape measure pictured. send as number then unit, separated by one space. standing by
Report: 0.75 in
